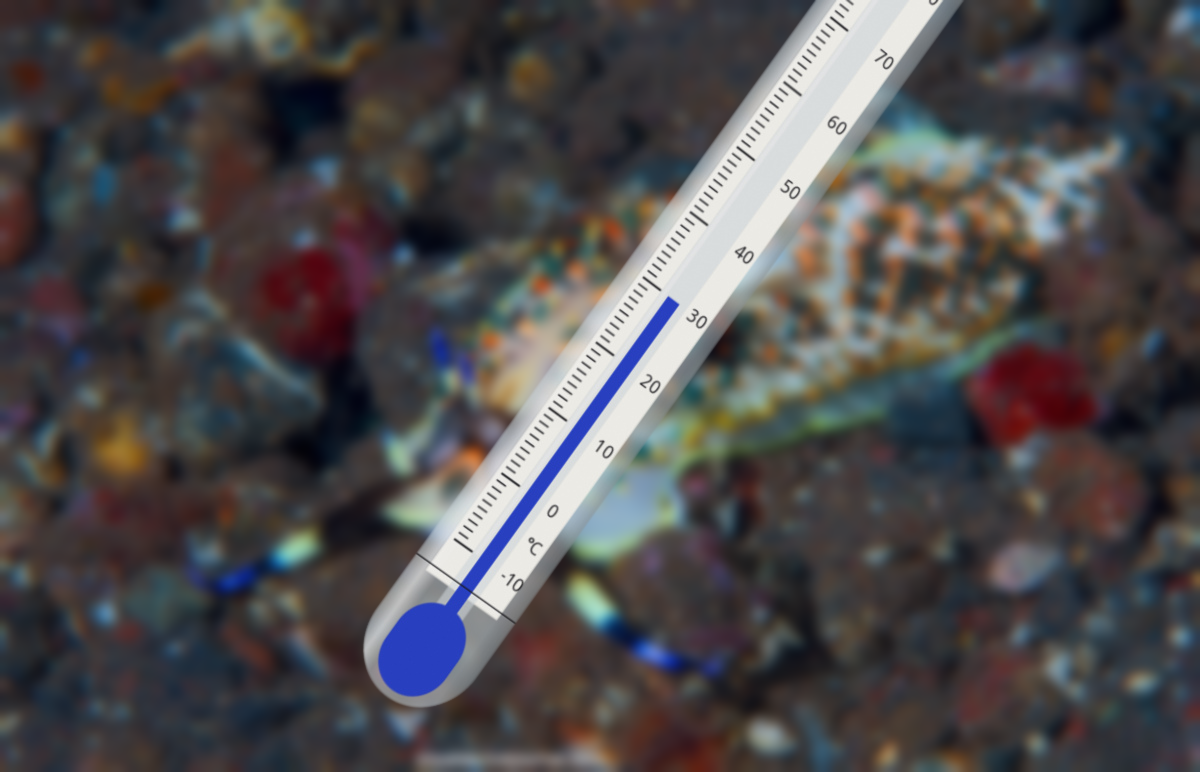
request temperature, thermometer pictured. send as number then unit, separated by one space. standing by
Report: 30 °C
